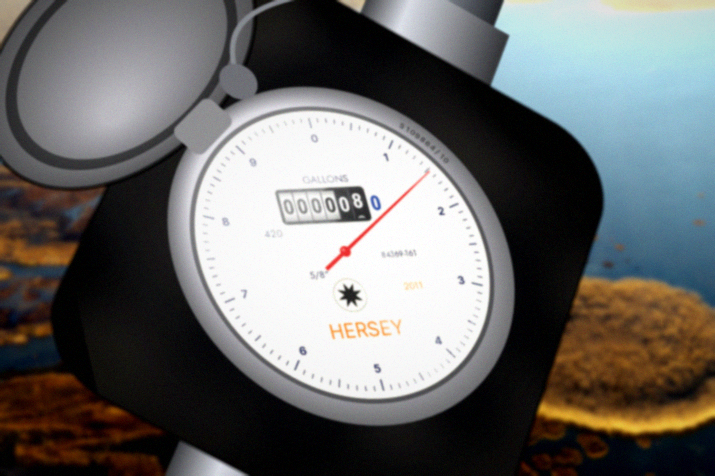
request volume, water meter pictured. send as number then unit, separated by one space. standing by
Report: 81.5 gal
